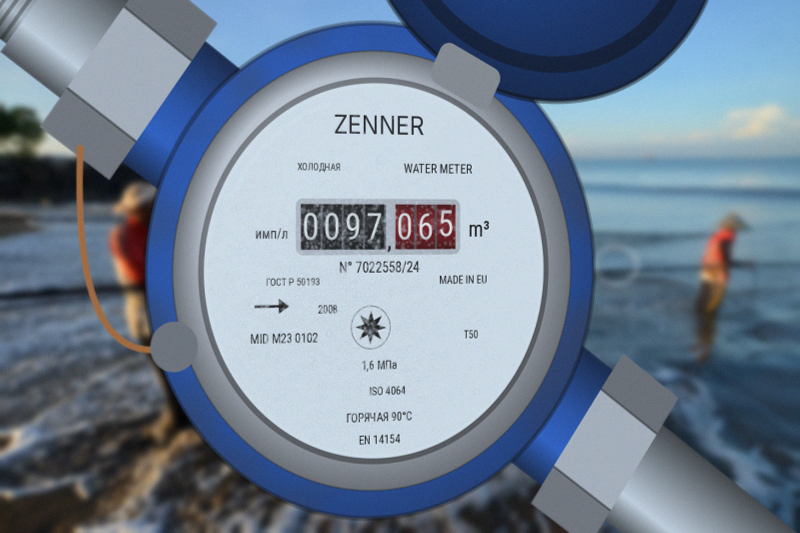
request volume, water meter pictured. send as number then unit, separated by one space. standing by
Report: 97.065 m³
